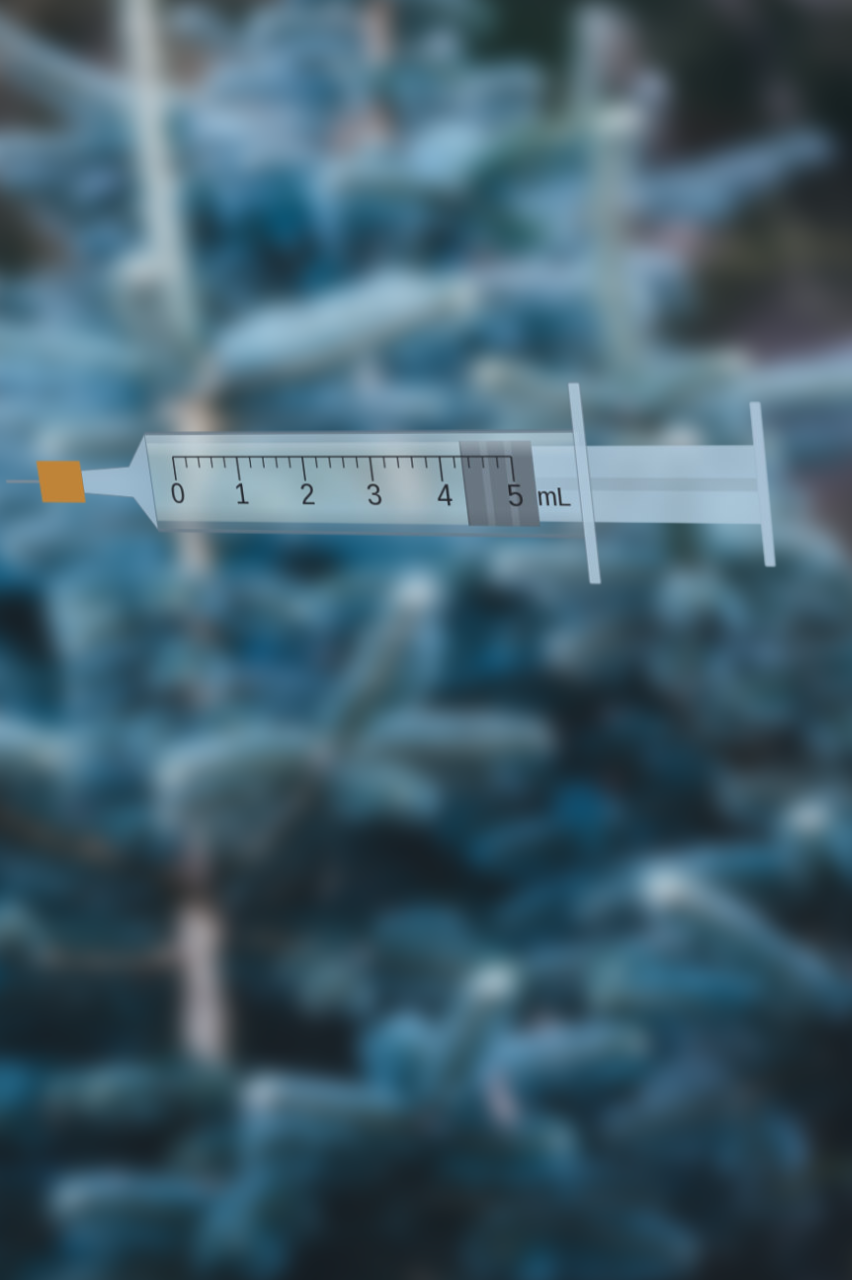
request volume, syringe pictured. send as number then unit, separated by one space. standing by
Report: 4.3 mL
